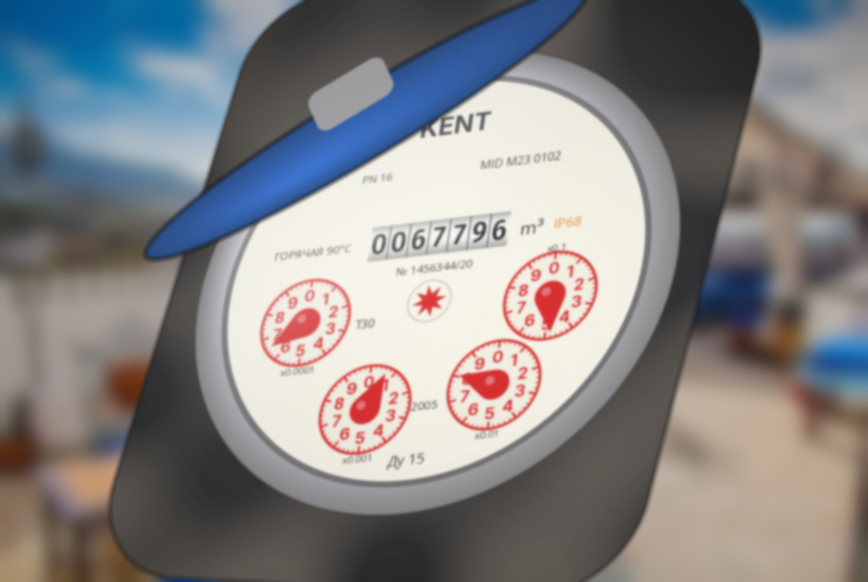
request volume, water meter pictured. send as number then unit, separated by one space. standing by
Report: 67796.4806 m³
